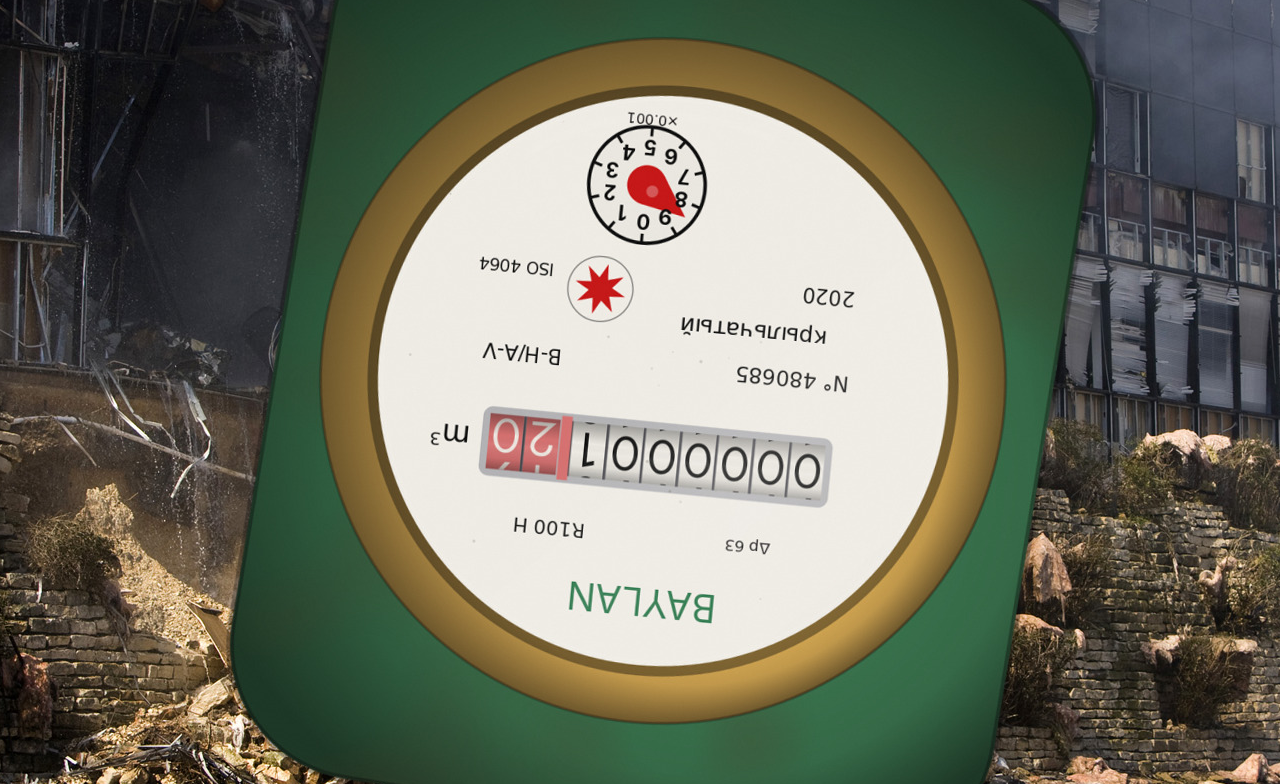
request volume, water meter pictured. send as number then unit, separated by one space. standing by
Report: 1.198 m³
